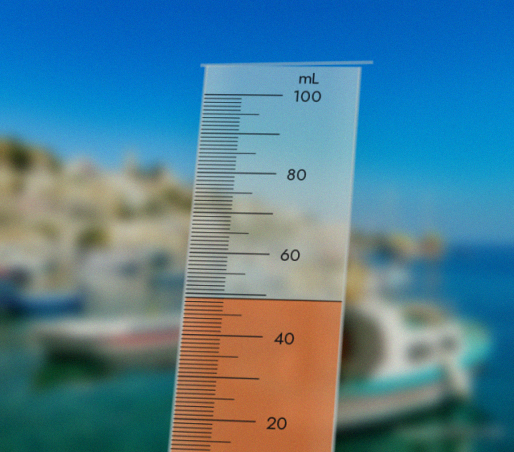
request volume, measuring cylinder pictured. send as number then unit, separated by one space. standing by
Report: 49 mL
